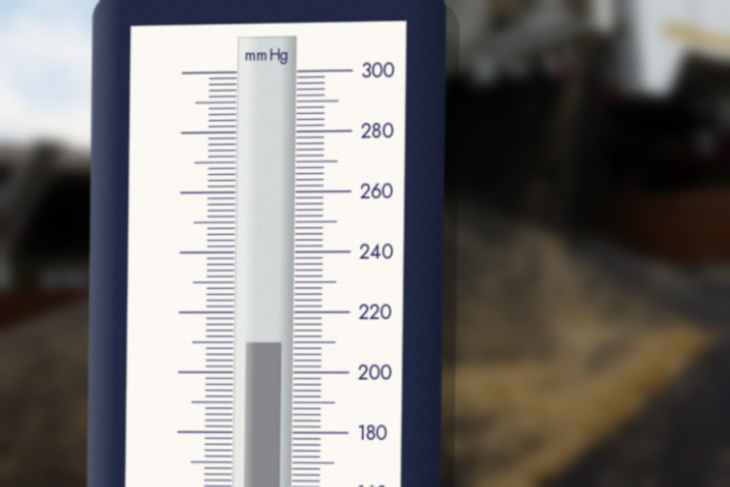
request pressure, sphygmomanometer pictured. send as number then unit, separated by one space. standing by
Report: 210 mmHg
